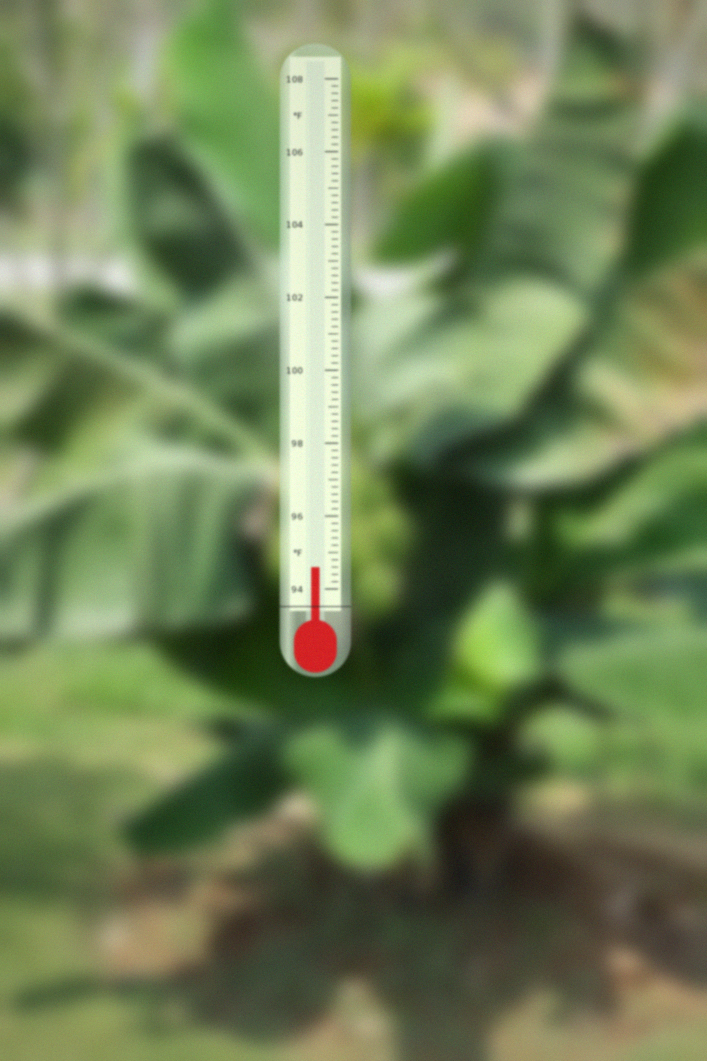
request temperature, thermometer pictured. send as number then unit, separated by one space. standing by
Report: 94.6 °F
